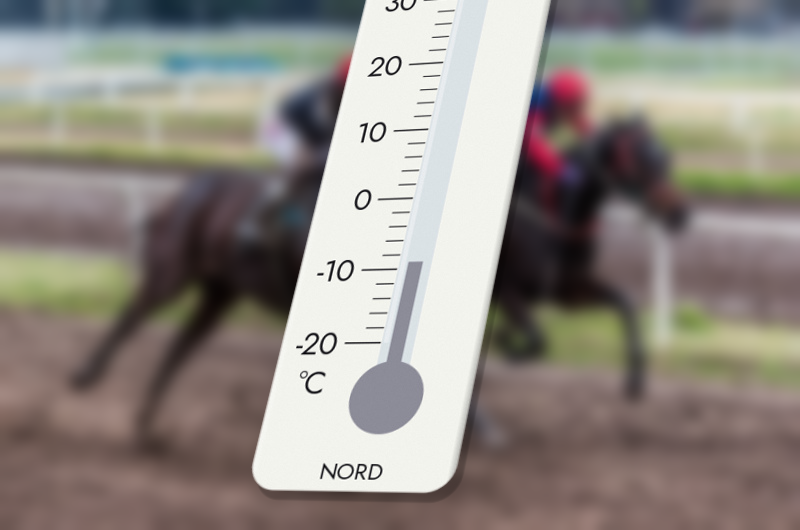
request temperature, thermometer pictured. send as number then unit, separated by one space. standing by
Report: -9 °C
